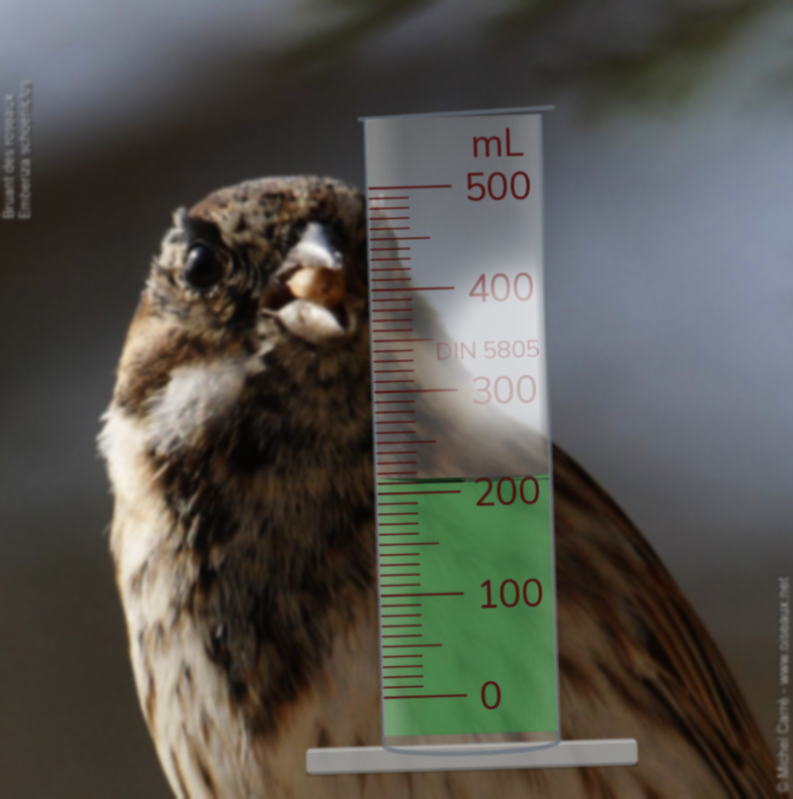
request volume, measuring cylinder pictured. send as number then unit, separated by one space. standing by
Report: 210 mL
